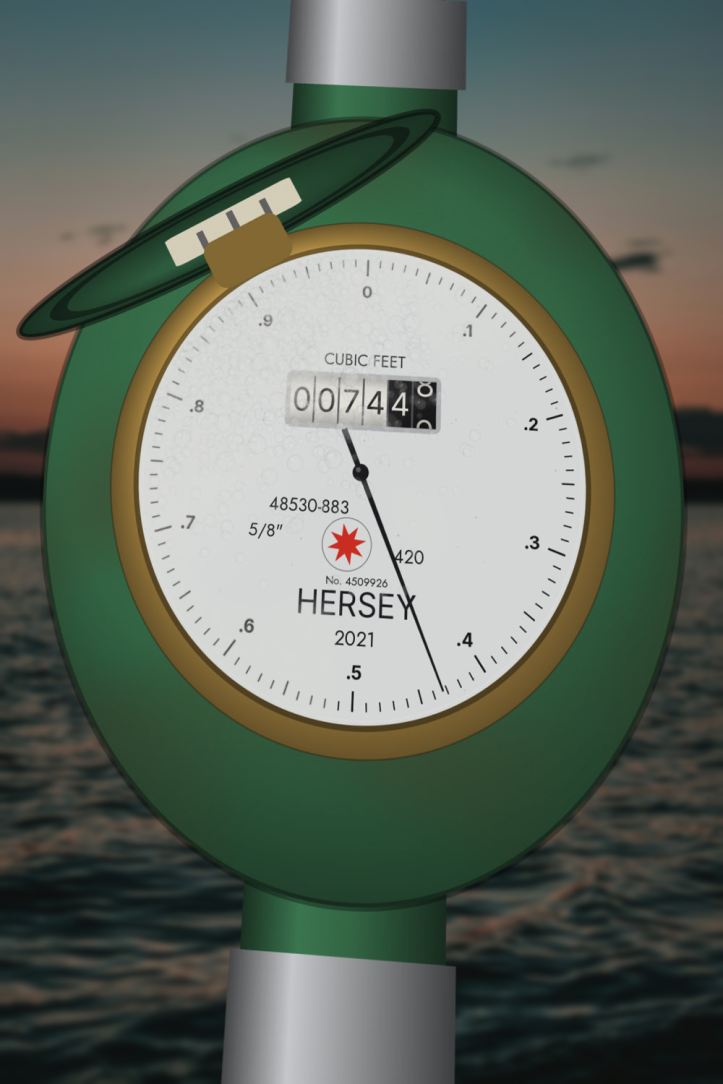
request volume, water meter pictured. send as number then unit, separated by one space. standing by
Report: 7448.43 ft³
